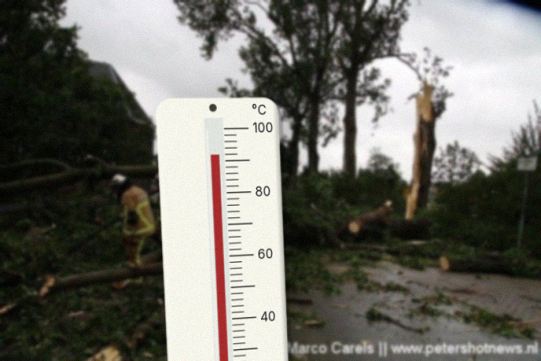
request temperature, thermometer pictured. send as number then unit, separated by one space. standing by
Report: 92 °C
